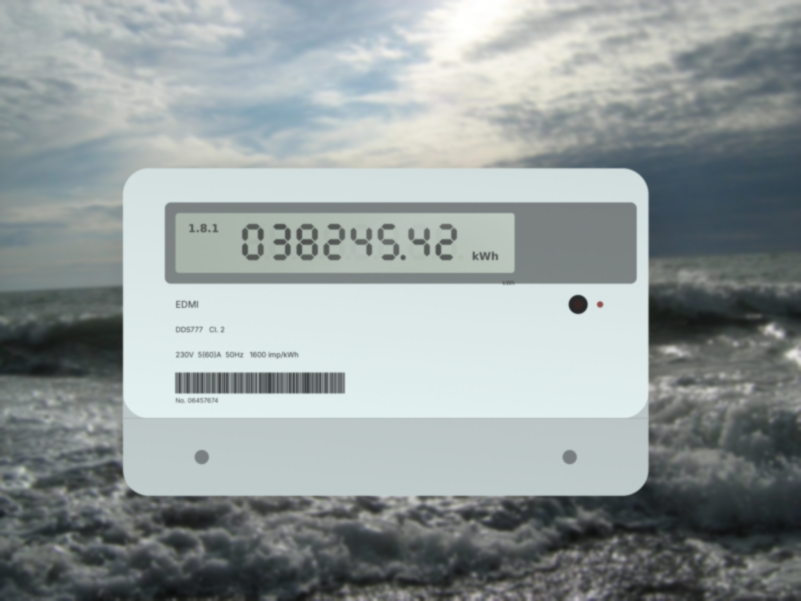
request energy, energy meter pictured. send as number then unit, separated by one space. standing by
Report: 38245.42 kWh
